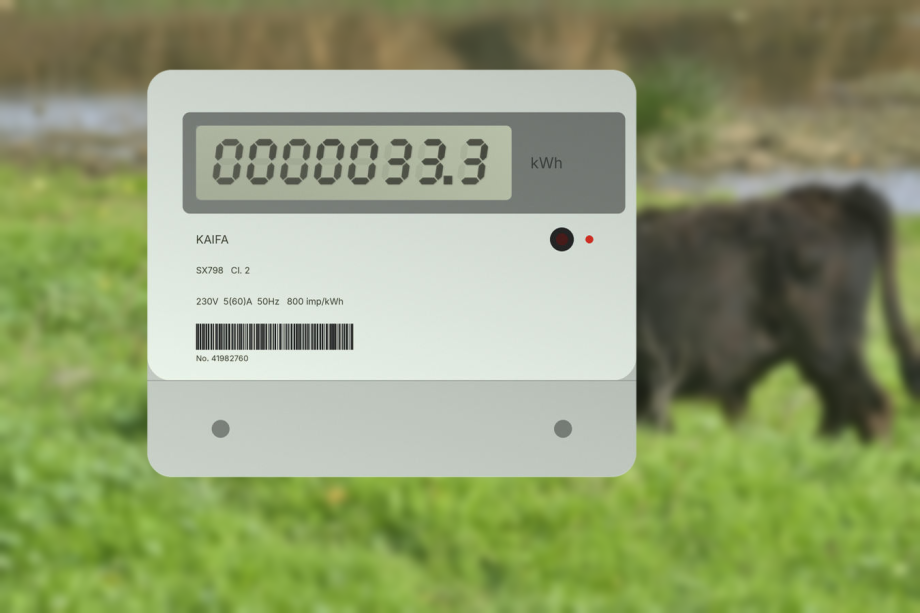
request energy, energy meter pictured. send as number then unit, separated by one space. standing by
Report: 33.3 kWh
